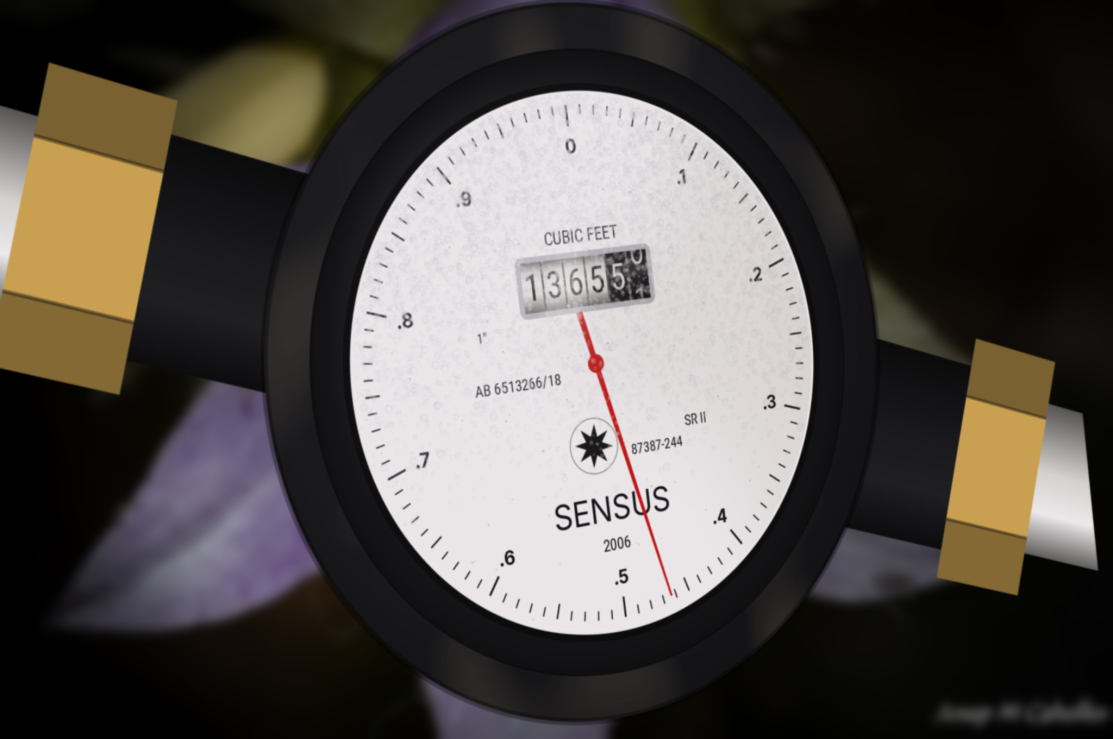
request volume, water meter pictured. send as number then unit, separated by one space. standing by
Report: 136550.46 ft³
